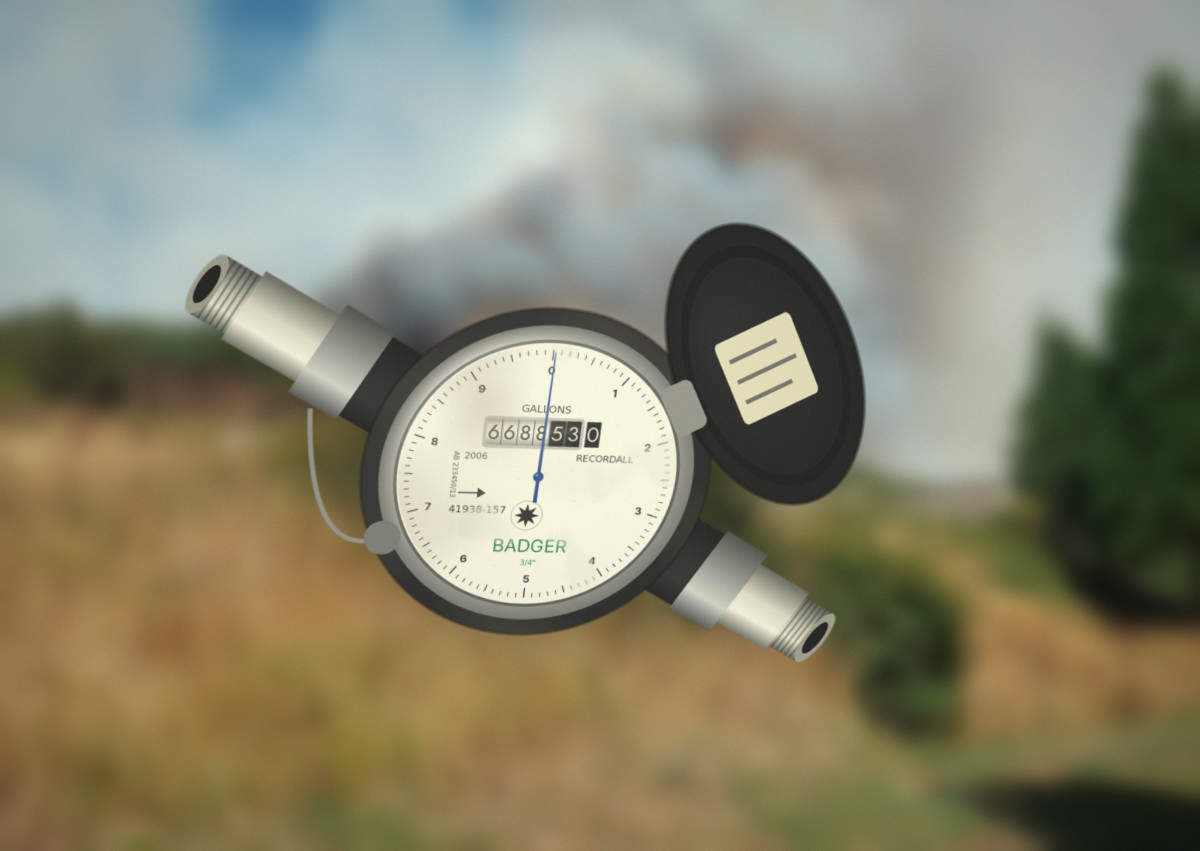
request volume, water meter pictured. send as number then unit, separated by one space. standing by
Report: 6688530.0 gal
